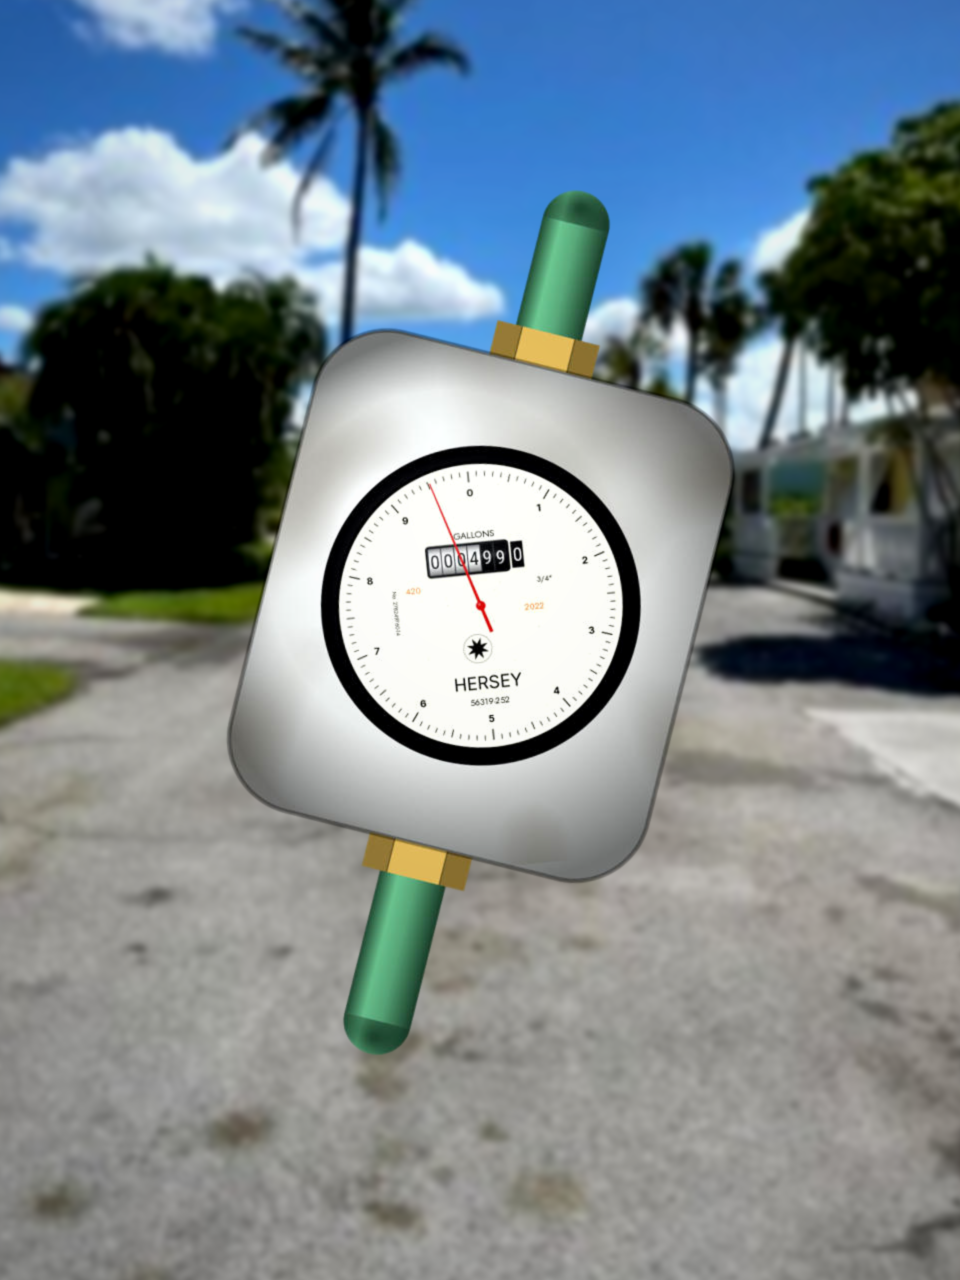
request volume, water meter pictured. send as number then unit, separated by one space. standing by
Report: 4989.5 gal
